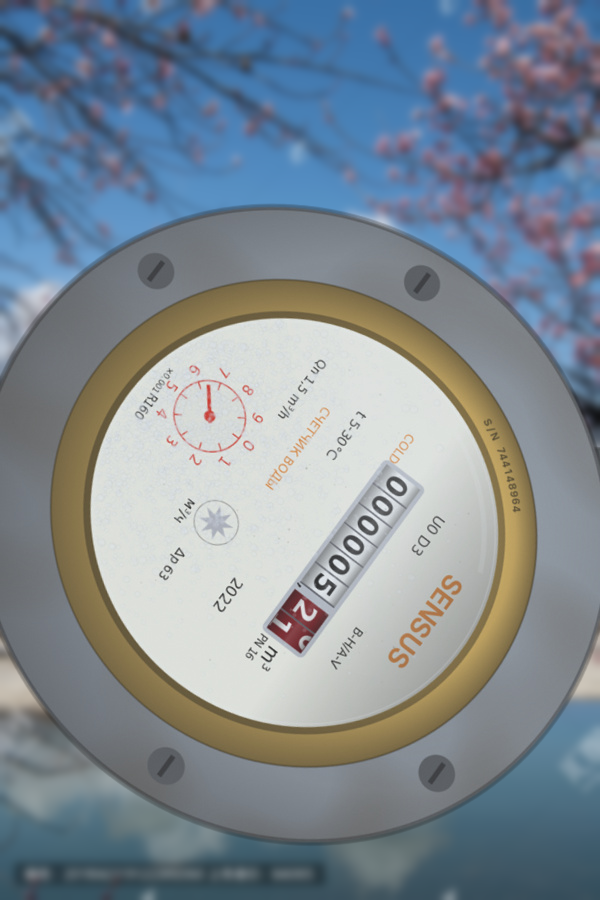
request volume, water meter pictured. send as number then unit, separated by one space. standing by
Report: 5.206 m³
